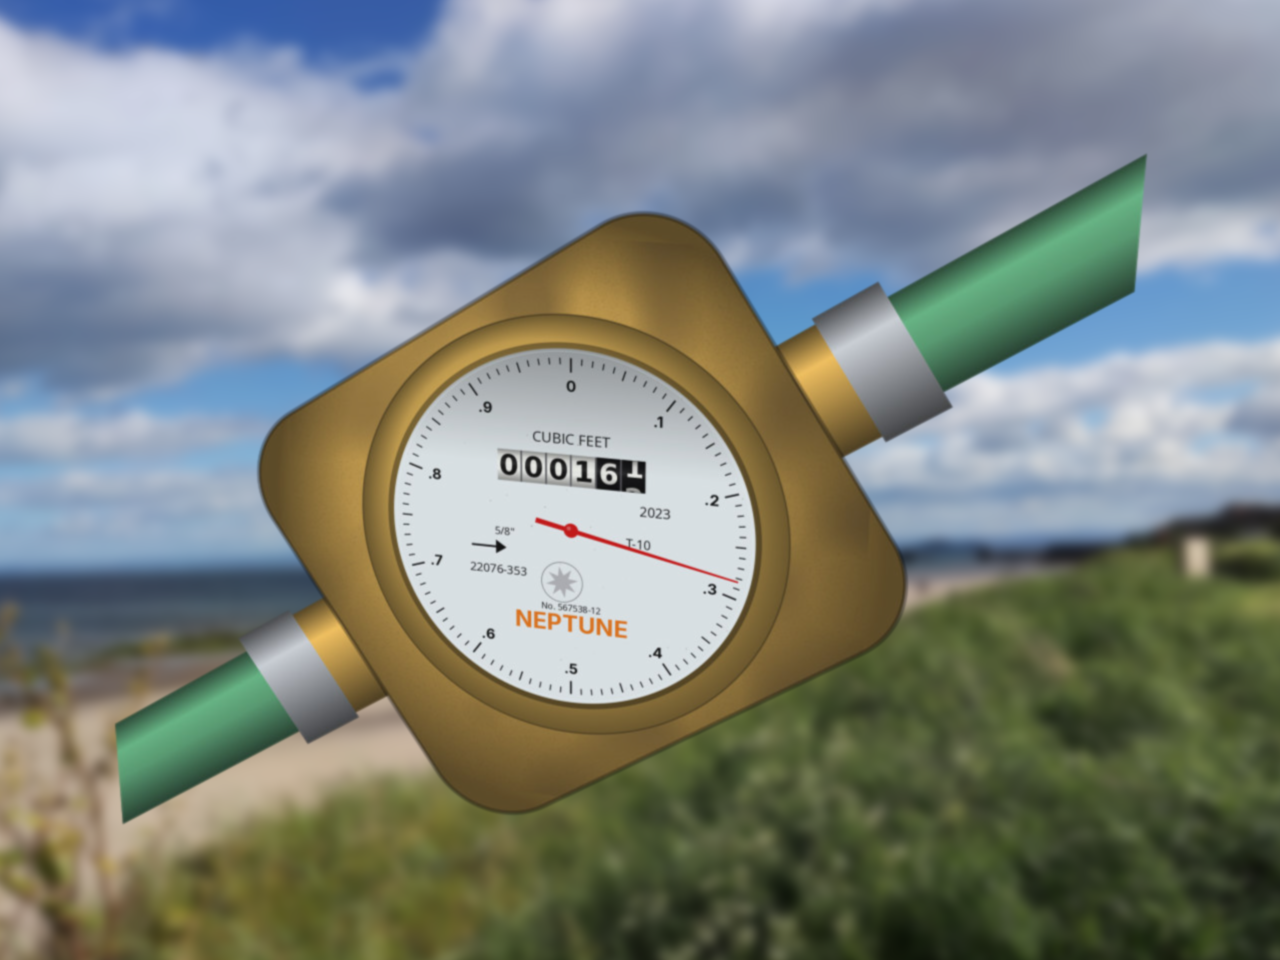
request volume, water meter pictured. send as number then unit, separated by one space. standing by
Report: 161.28 ft³
